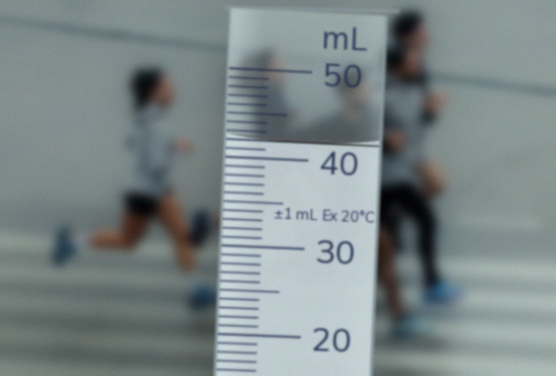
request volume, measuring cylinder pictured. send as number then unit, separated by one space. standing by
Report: 42 mL
